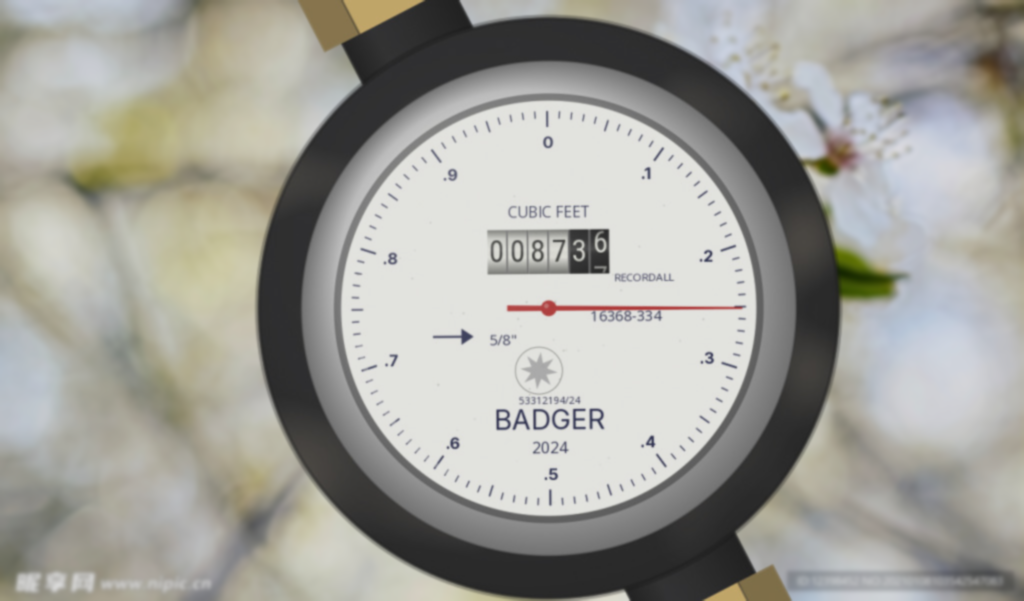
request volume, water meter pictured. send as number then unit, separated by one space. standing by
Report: 8736.25 ft³
